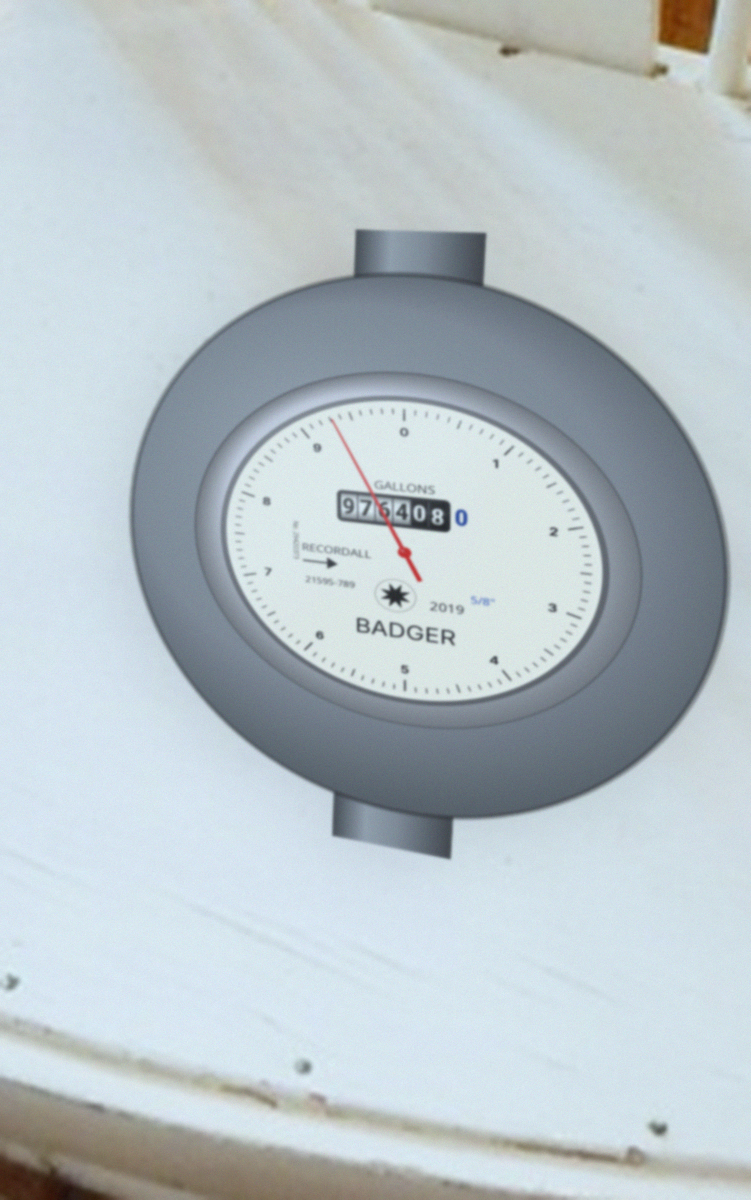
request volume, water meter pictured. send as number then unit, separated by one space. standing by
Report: 9764079.3 gal
